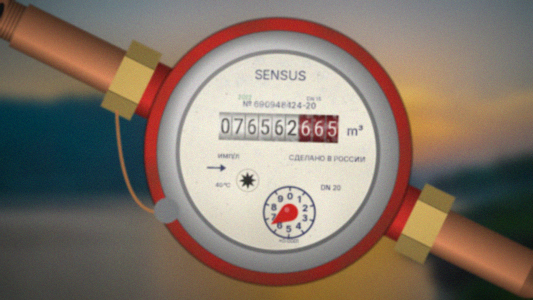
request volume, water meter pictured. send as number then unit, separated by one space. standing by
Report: 76562.6656 m³
